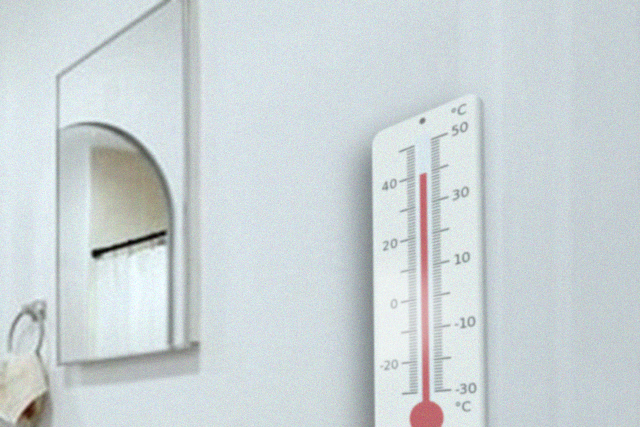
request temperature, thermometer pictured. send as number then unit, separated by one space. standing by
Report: 40 °C
